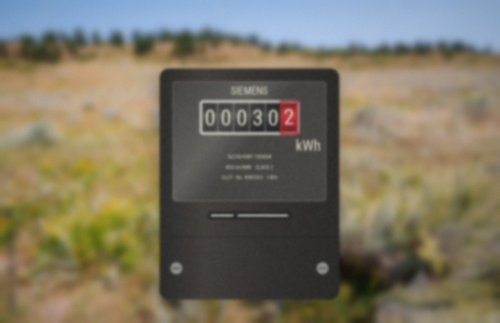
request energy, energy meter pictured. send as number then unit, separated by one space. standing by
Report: 30.2 kWh
